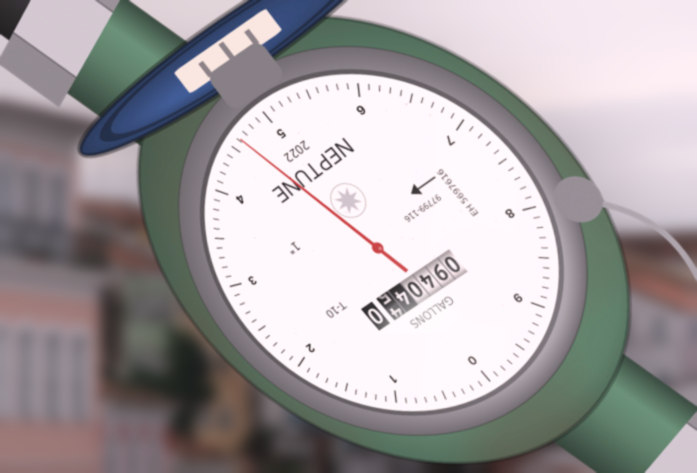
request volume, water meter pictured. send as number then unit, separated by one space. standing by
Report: 940444.6 gal
